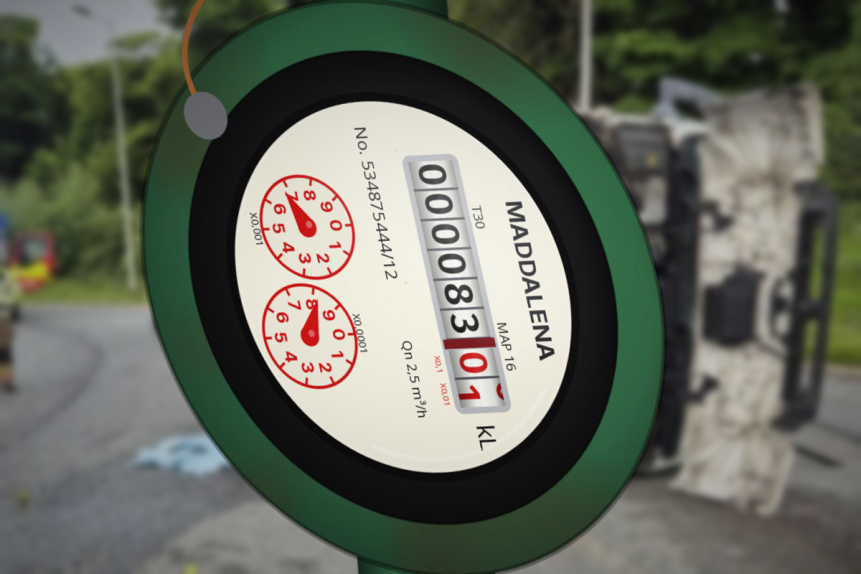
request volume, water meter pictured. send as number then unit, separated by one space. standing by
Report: 83.0068 kL
